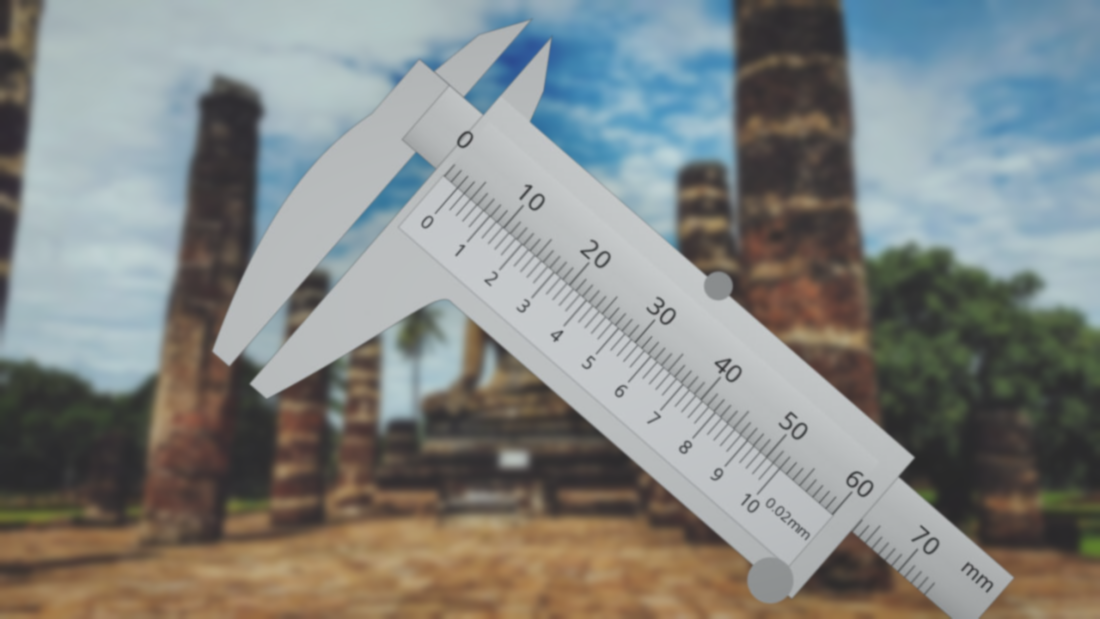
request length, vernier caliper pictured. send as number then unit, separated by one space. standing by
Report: 3.0 mm
